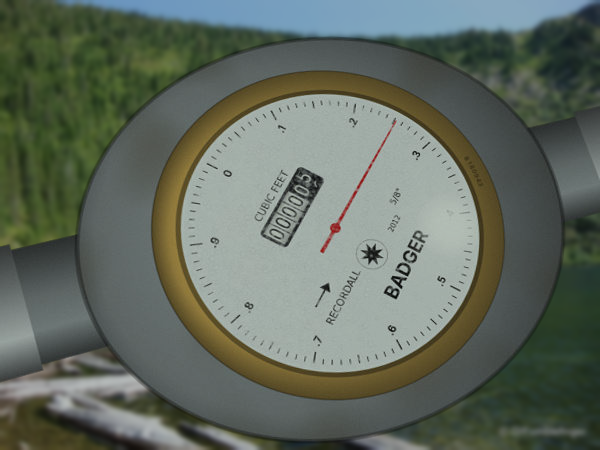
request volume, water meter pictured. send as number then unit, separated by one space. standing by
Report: 5.25 ft³
